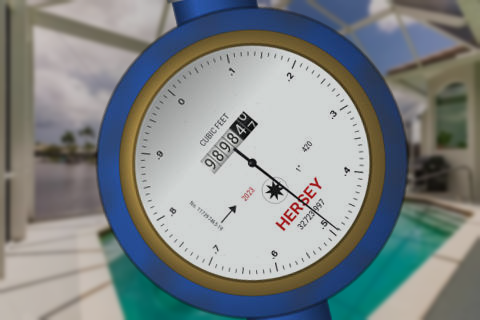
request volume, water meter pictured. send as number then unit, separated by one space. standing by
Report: 989846.49 ft³
